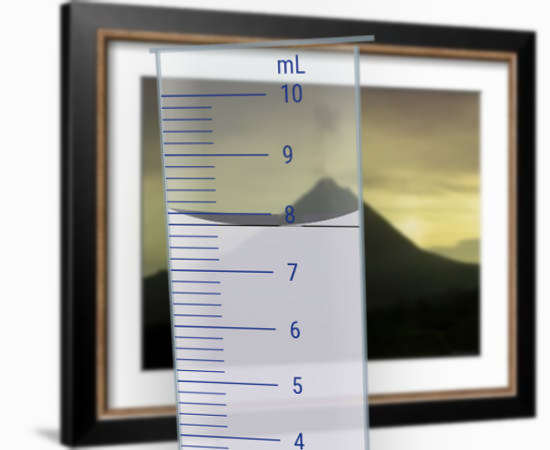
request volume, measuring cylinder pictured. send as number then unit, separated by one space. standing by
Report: 7.8 mL
